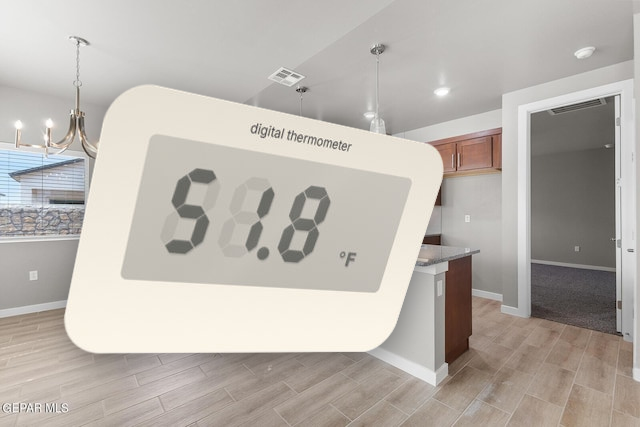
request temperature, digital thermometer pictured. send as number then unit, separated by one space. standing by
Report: 51.8 °F
